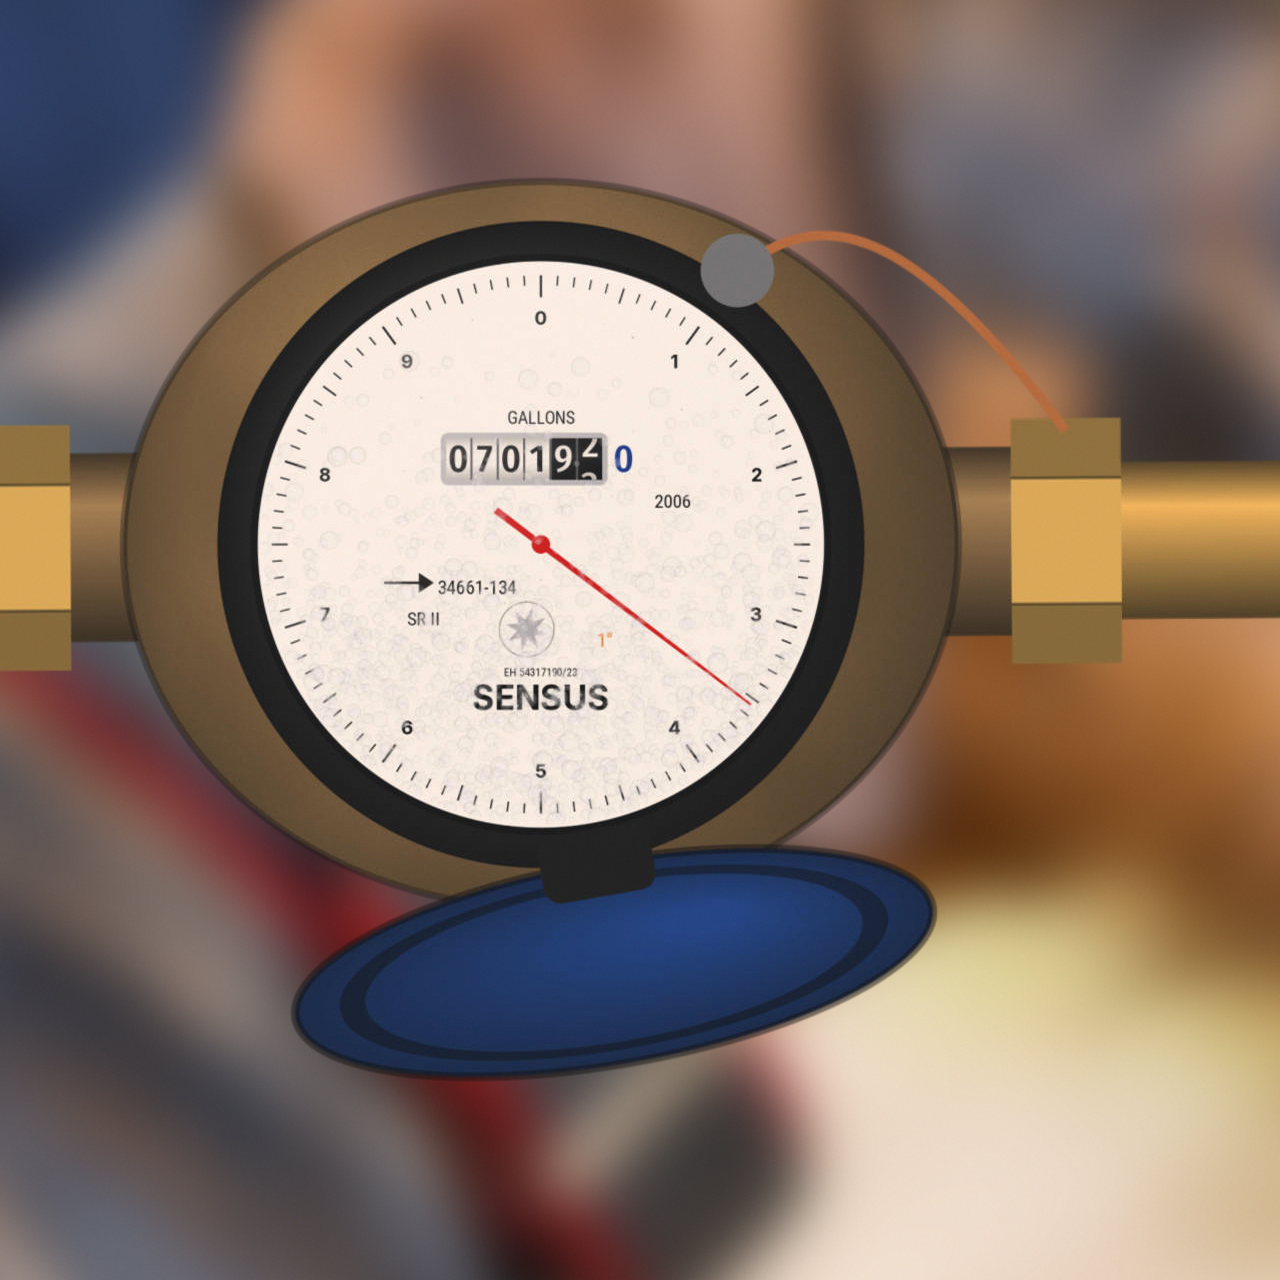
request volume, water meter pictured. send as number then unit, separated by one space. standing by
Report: 701923.5 gal
